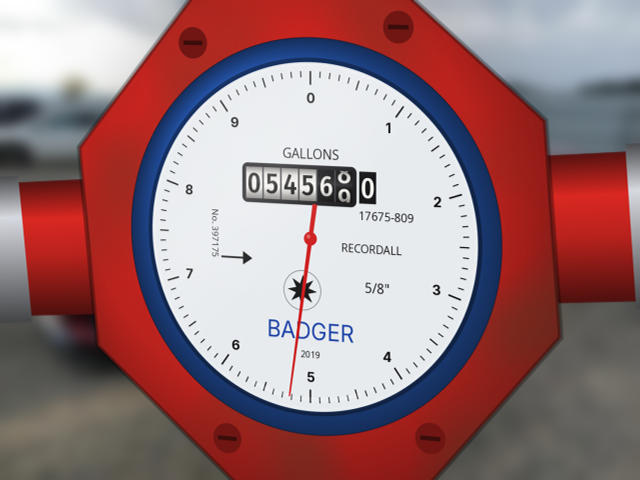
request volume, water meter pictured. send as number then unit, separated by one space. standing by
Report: 545685.2 gal
